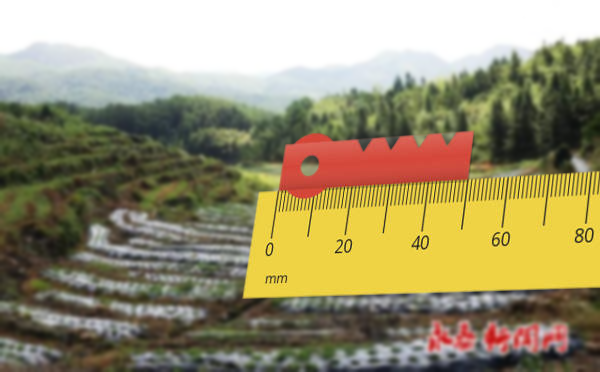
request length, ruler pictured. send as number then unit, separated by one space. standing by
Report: 50 mm
